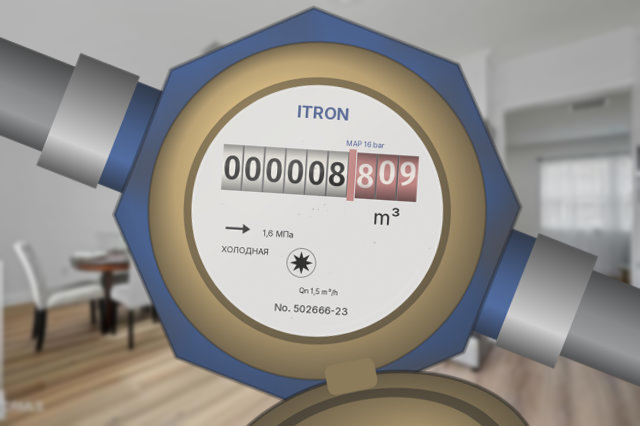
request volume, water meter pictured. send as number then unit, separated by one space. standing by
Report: 8.809 m³
